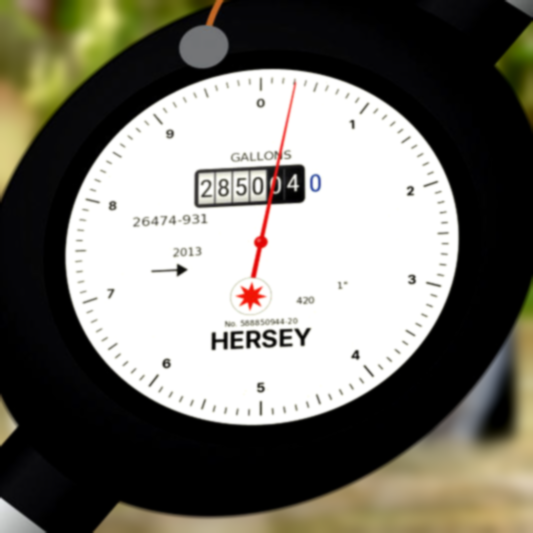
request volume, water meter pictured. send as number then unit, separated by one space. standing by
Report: 2850040.3 gal
